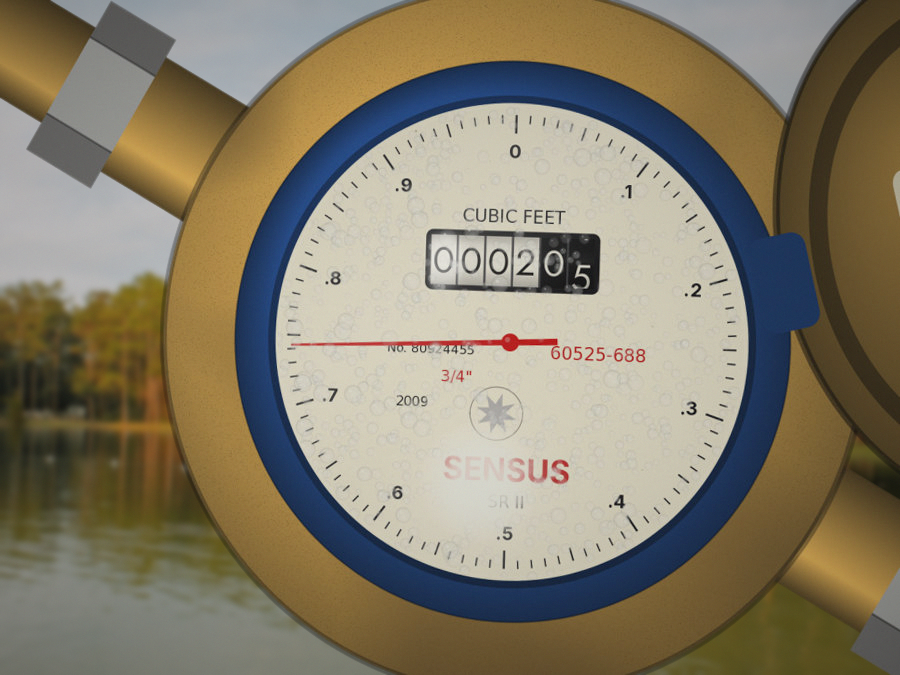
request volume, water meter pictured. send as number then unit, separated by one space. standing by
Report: 204.74 ft³
